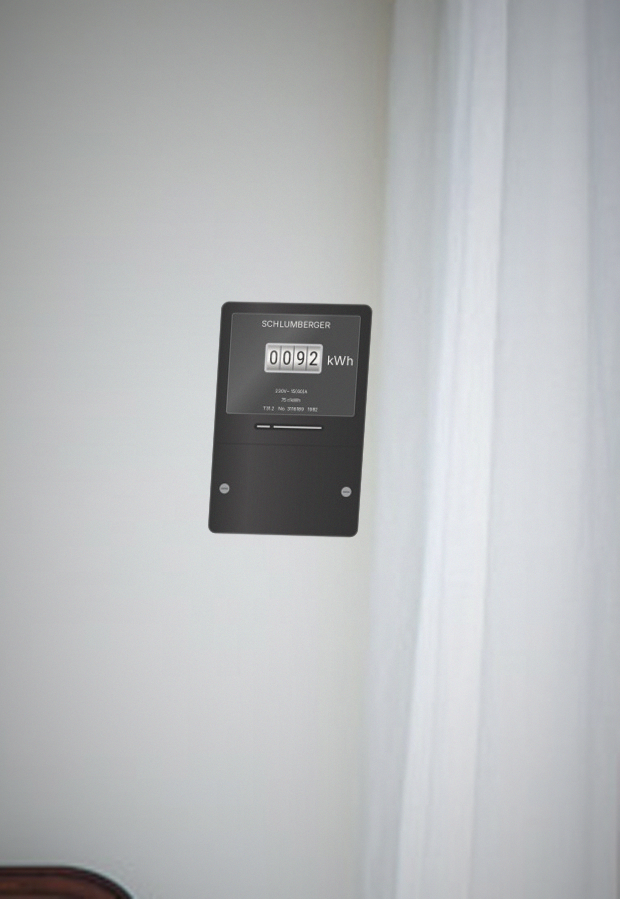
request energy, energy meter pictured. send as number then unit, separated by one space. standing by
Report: 92 kWh
